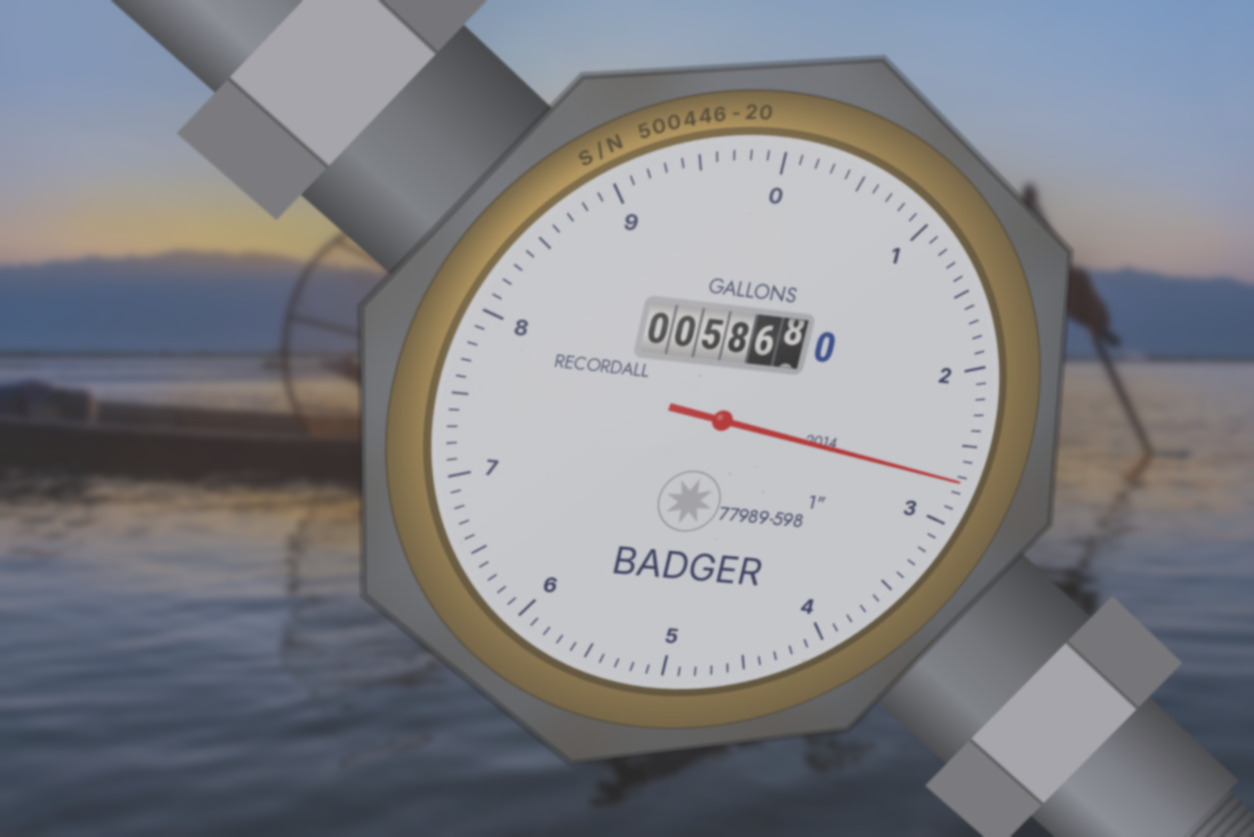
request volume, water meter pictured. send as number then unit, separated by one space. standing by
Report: 58682.7 gal
